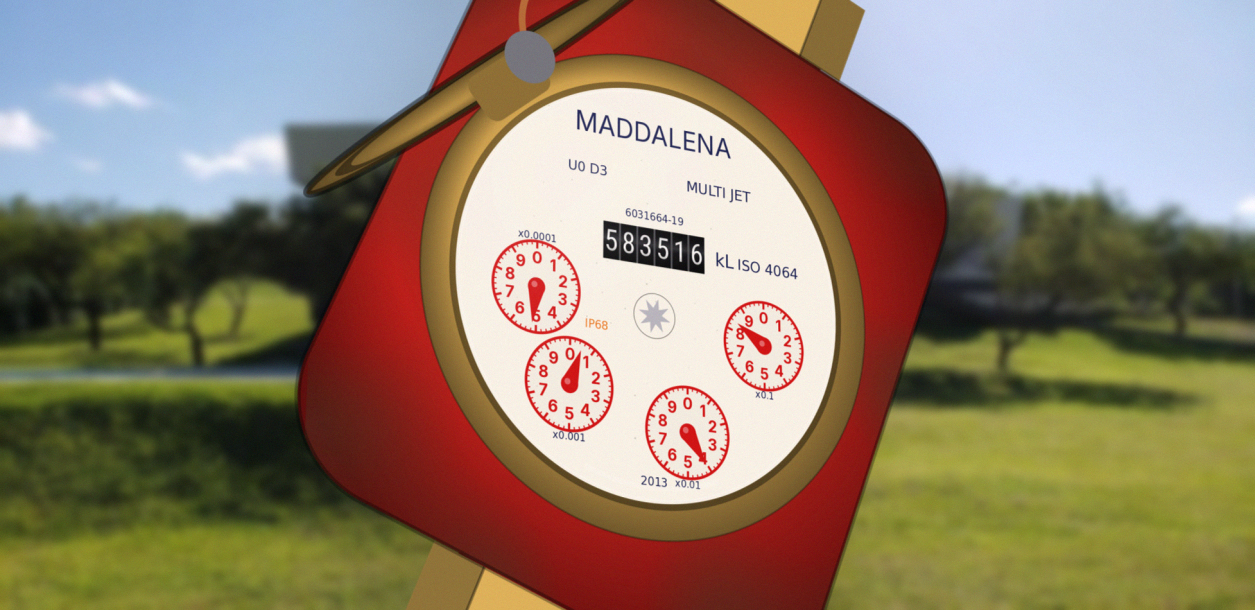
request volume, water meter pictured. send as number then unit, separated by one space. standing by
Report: 583516.8405 kL
